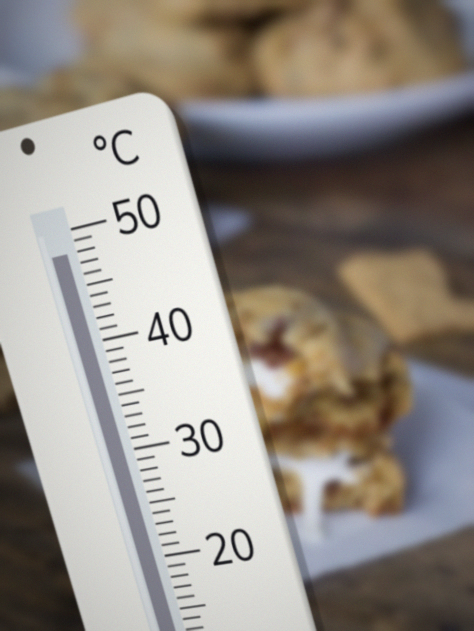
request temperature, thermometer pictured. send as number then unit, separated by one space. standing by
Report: 48 °C
